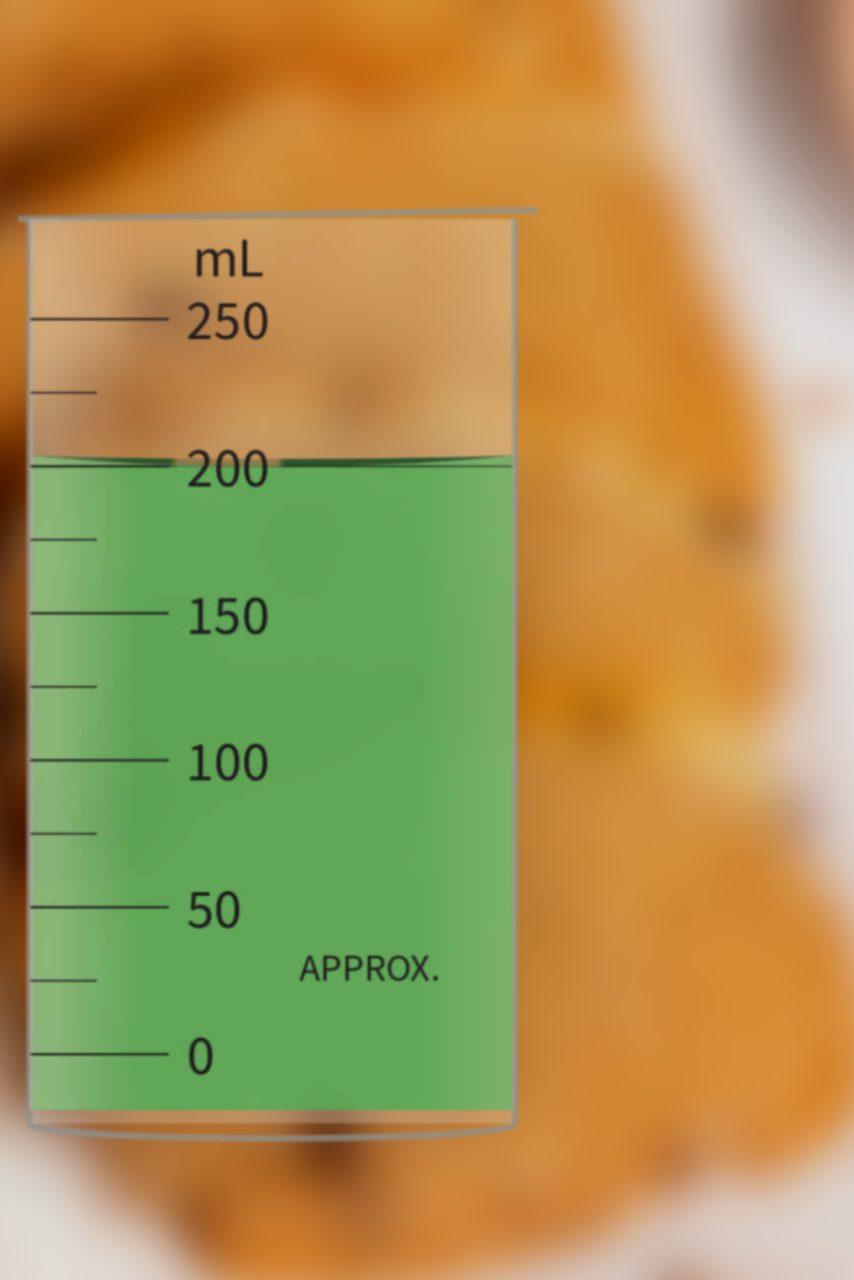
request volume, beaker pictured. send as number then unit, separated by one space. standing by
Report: 200 mL
